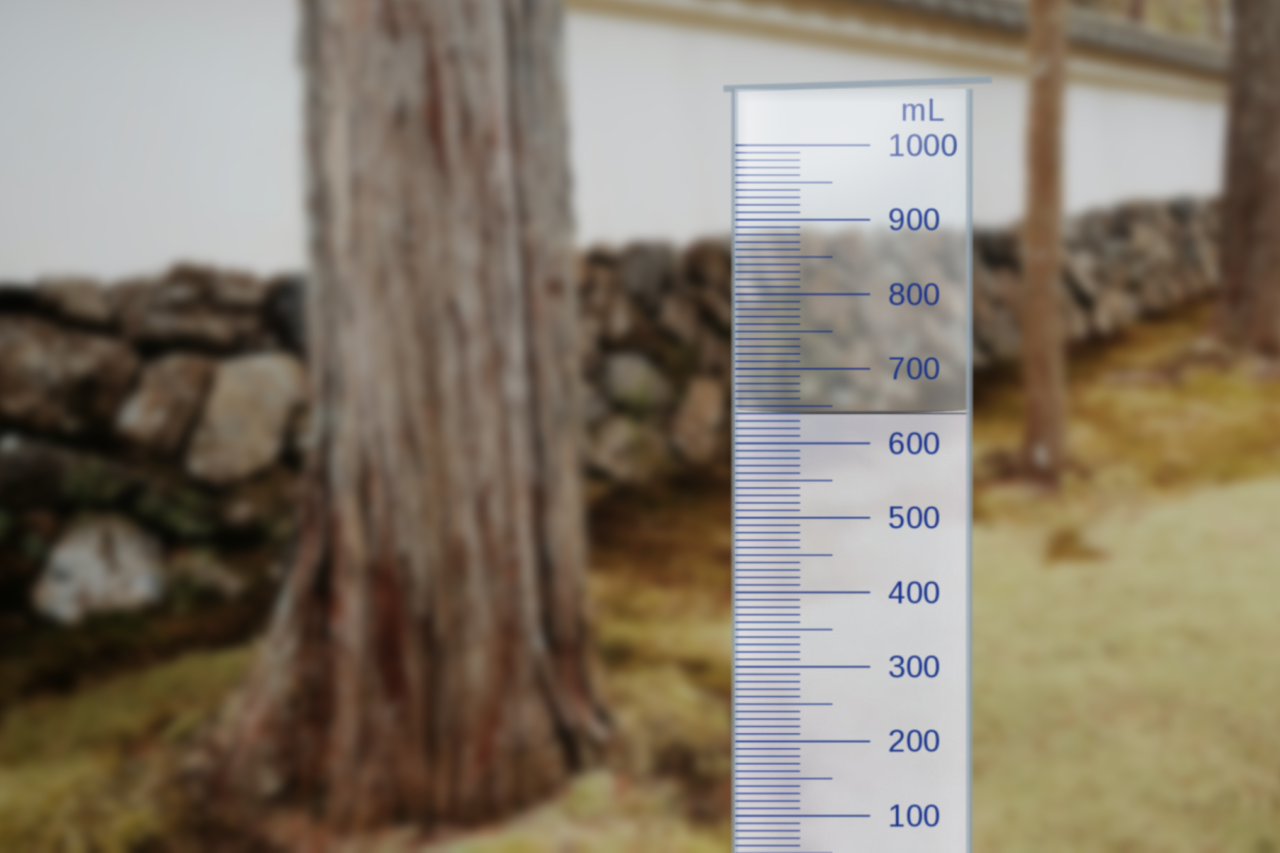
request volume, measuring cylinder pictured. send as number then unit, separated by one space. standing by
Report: 640 mL
